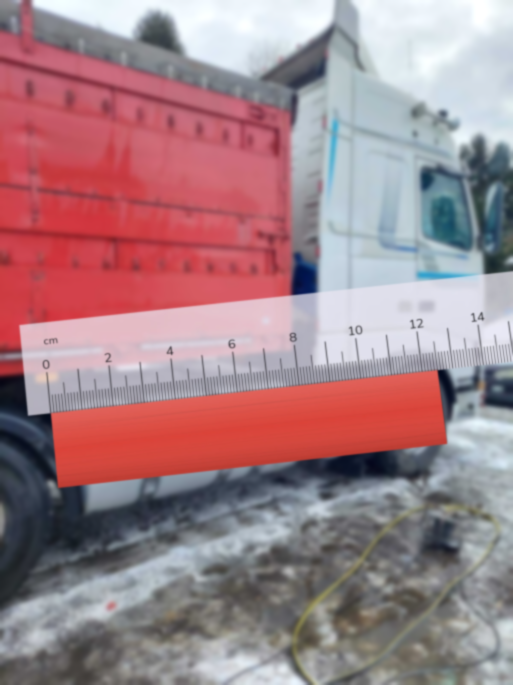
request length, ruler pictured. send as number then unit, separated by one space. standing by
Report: 12.5 cm
